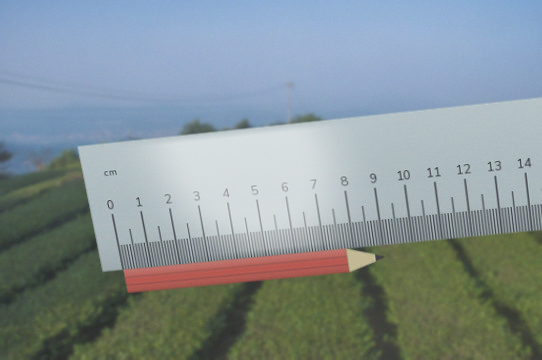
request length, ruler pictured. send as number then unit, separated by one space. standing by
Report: 9 cm
